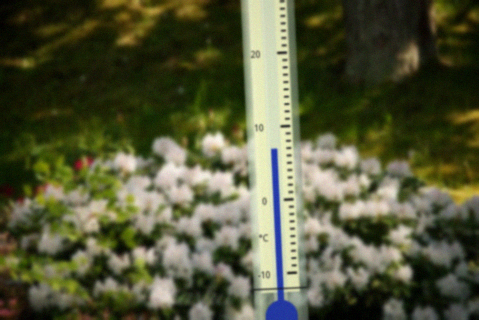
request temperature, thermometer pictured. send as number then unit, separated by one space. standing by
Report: 7 °C
